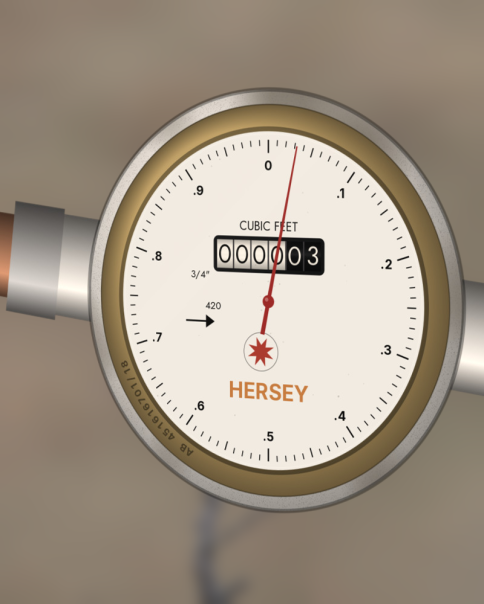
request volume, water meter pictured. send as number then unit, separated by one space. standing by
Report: 3.03 ft³
